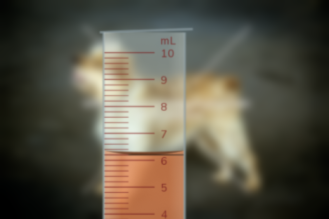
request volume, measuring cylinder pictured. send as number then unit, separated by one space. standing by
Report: 6.2 mL
